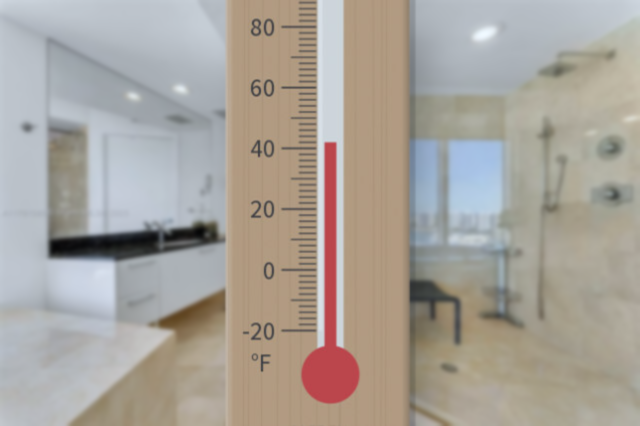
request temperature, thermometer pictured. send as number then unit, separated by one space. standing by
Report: 42 °F
